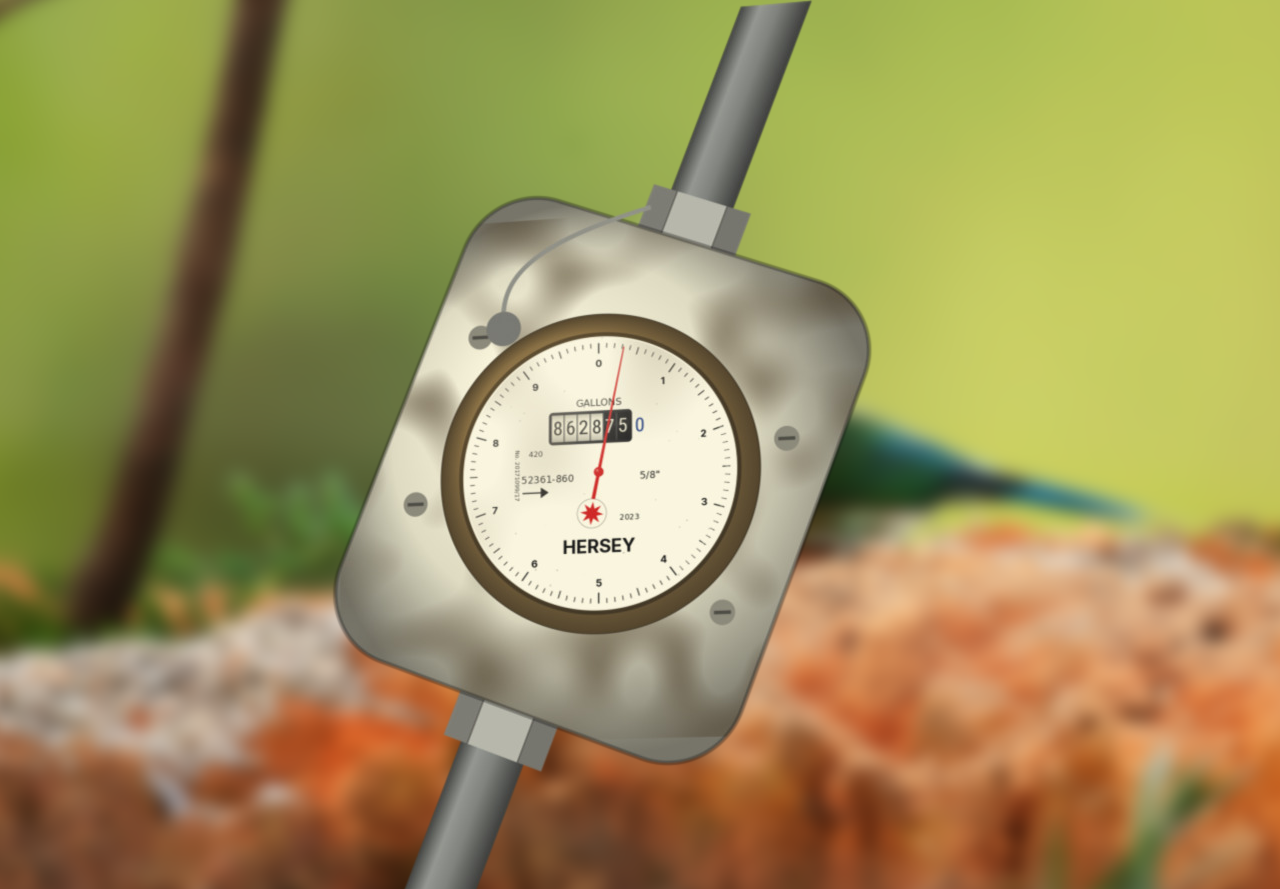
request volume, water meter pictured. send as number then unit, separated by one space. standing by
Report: 8628750.3 gal
